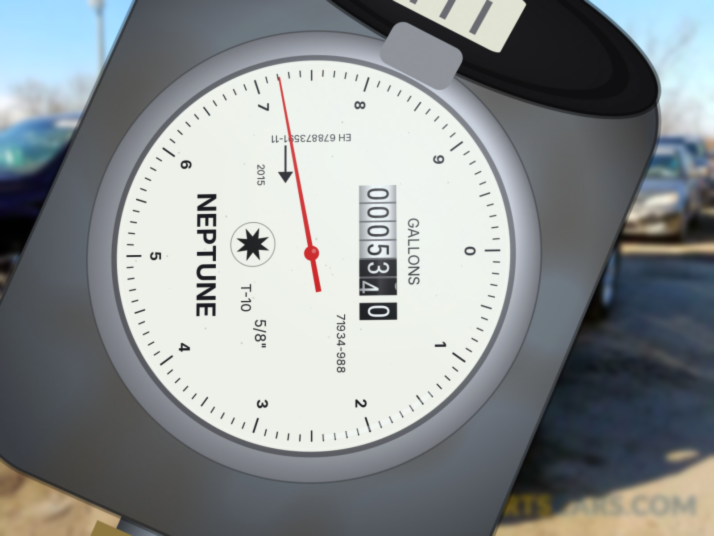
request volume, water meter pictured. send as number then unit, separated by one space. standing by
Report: 5337.2 gal
